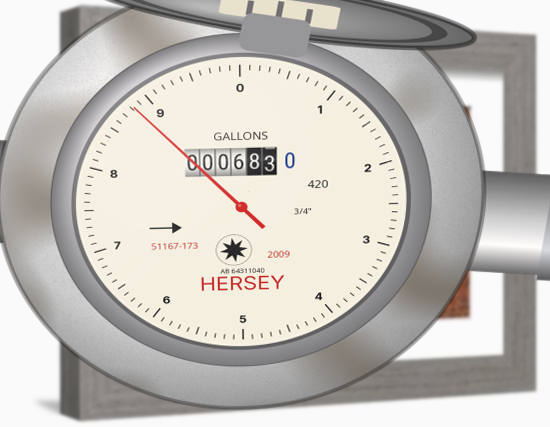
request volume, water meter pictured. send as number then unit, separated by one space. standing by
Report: 6828.8 gal
